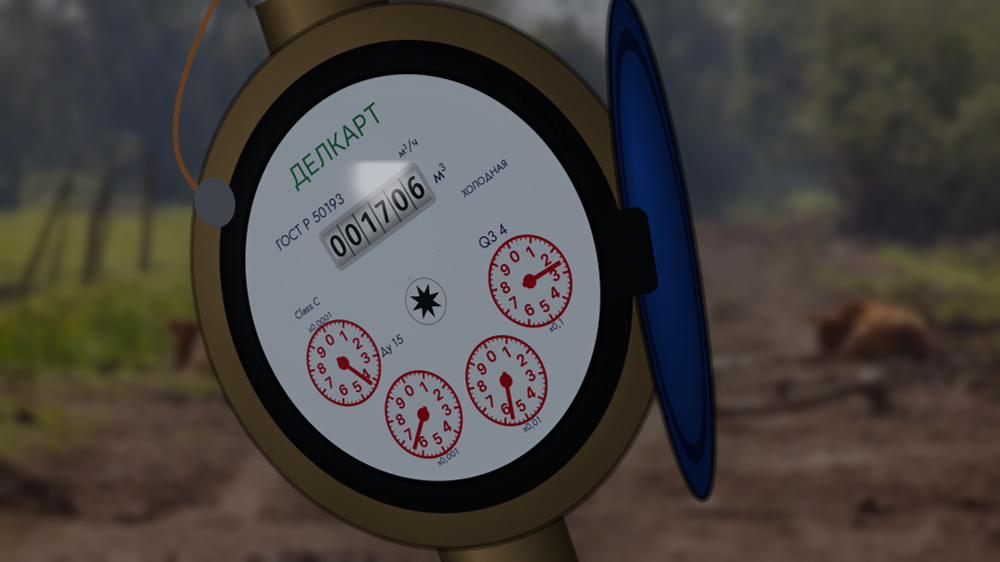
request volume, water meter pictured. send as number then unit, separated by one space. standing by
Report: 1706.2564 m³
